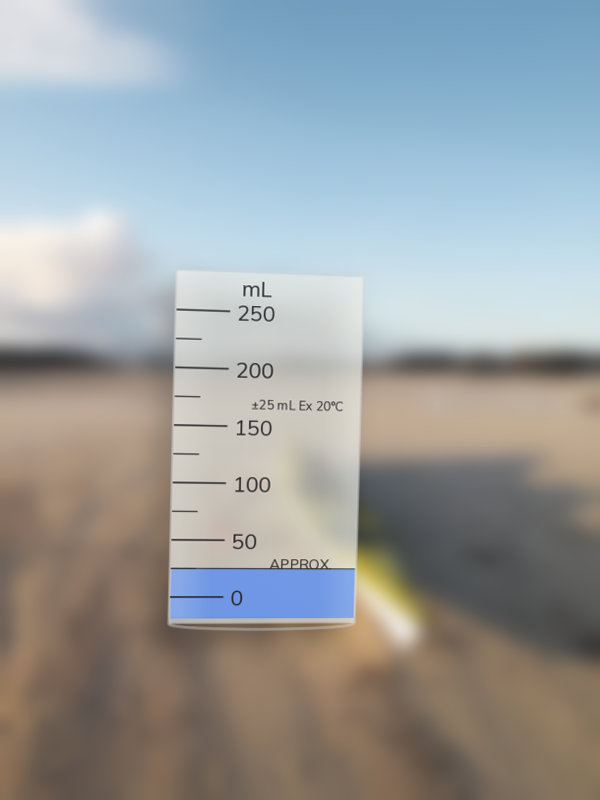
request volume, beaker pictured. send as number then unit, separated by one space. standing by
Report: 25 mL
